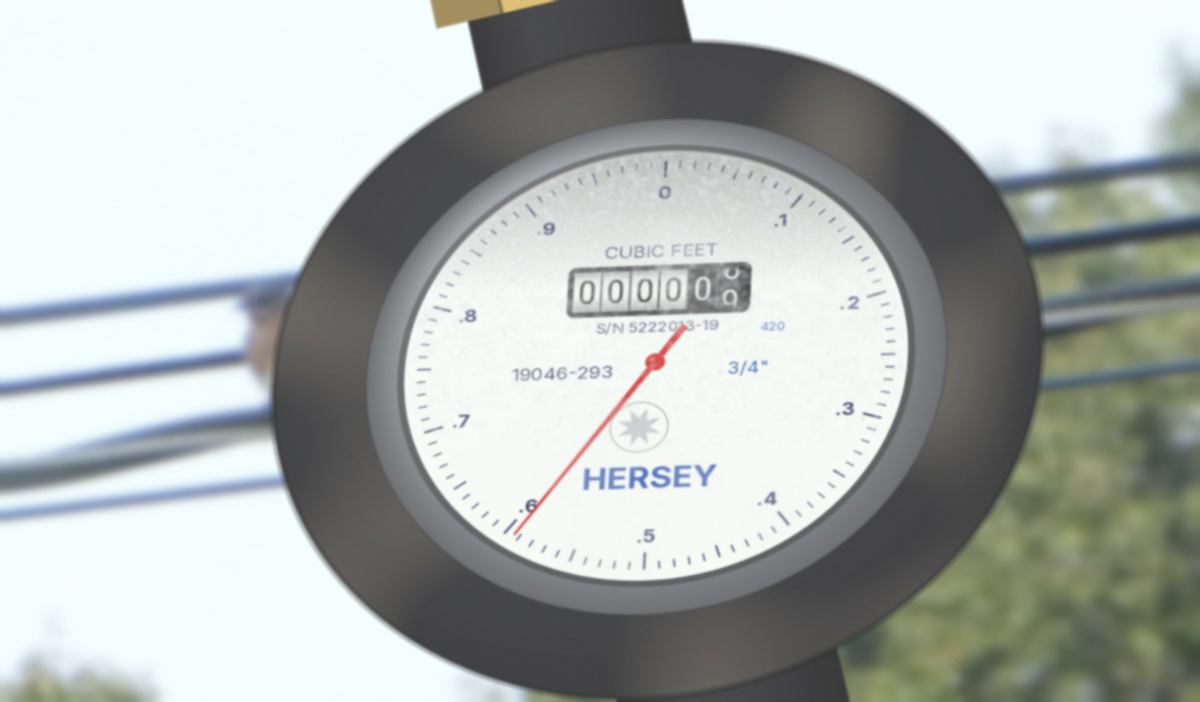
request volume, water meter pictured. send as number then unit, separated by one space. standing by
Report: 8.59 ft³
